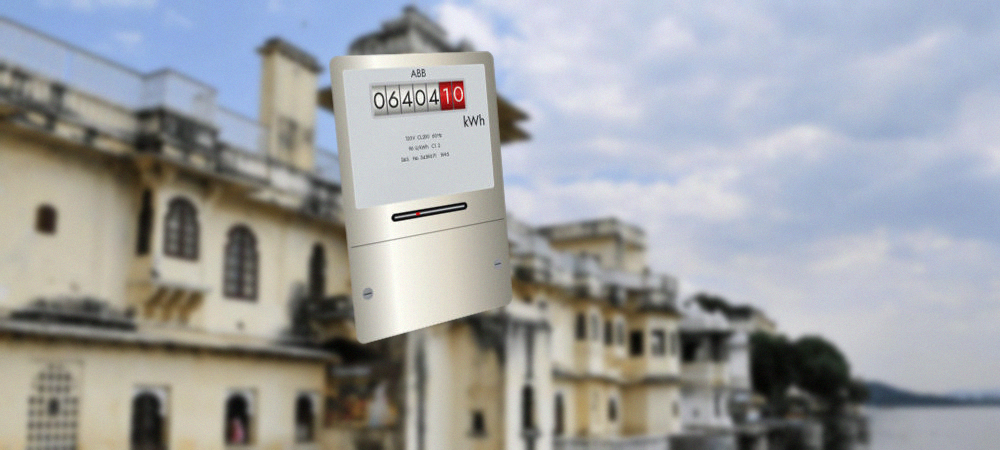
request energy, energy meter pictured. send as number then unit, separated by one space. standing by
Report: 6404.10 kWh
